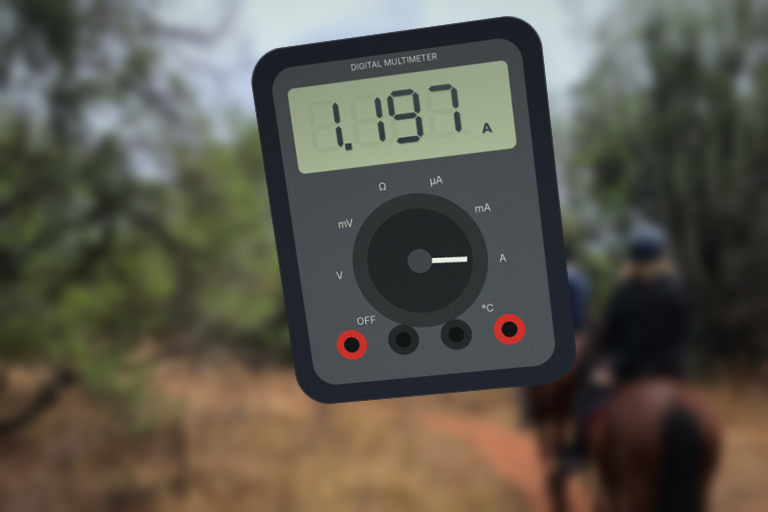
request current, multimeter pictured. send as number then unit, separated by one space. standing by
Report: 1.197 A
